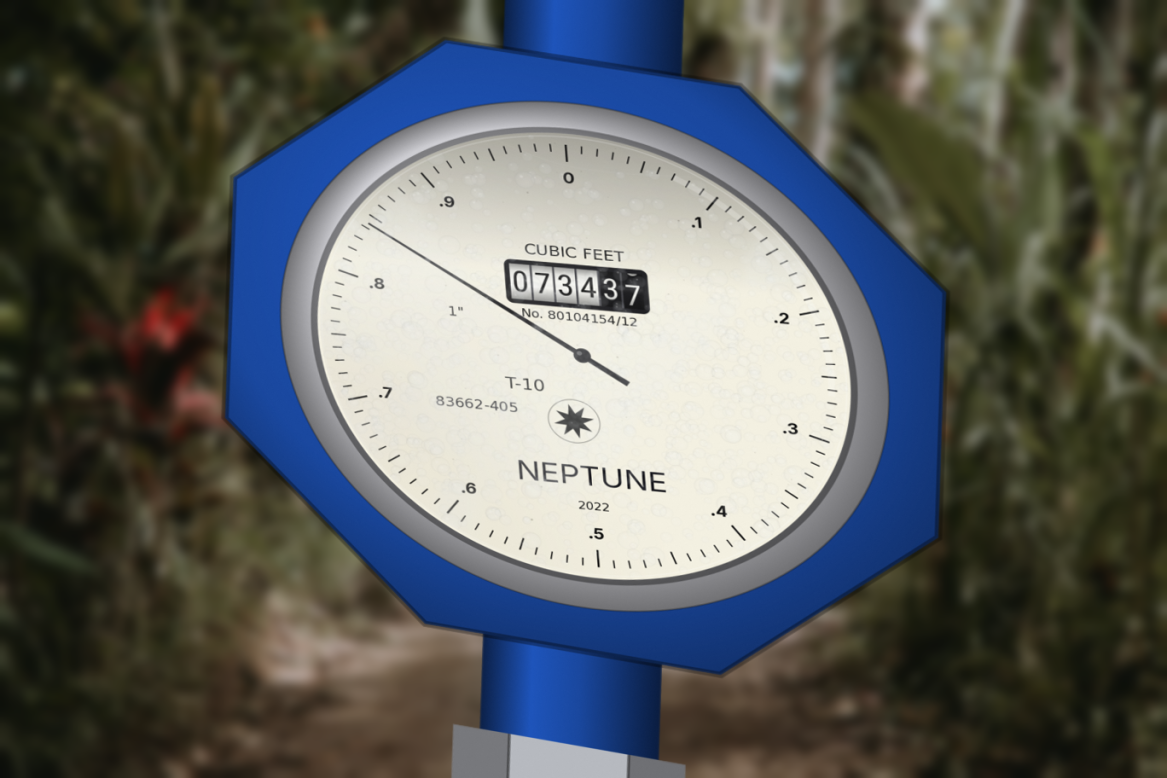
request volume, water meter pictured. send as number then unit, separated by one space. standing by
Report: 73436.84 ft³
